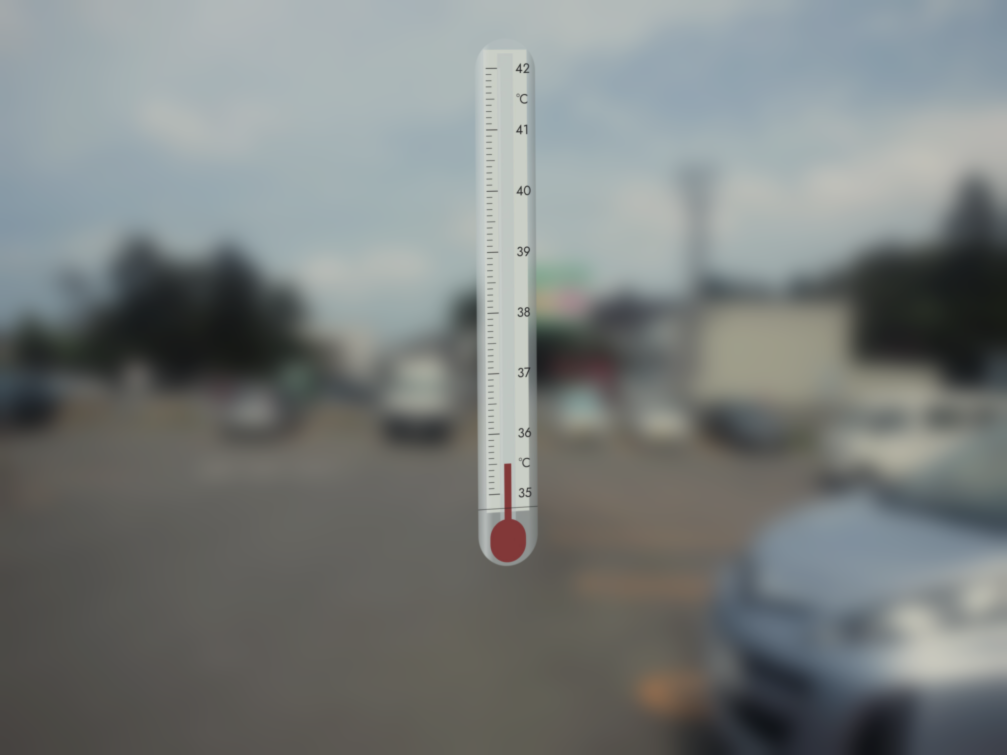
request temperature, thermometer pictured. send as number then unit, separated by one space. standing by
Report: 35.5 °C
